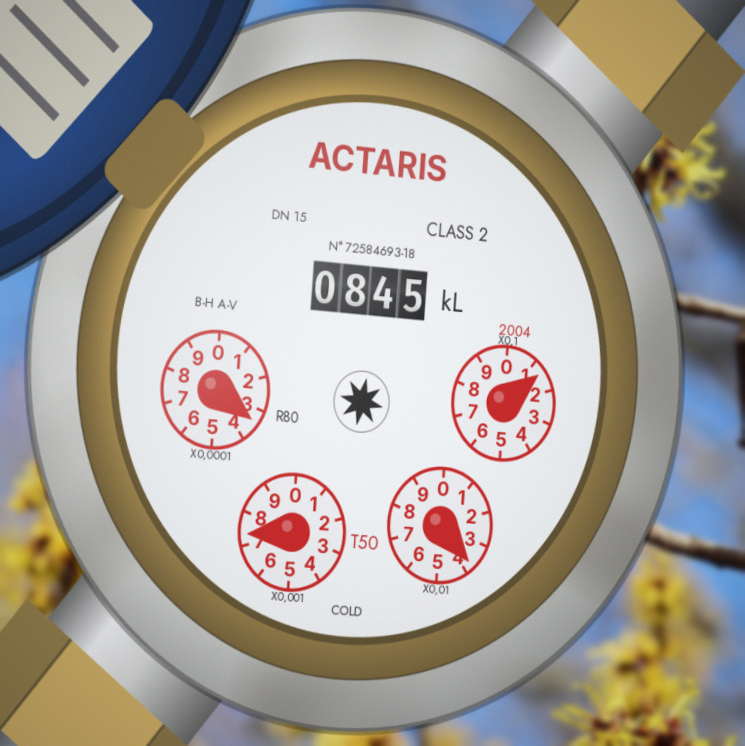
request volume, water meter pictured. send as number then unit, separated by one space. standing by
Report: 845.1373 kL
